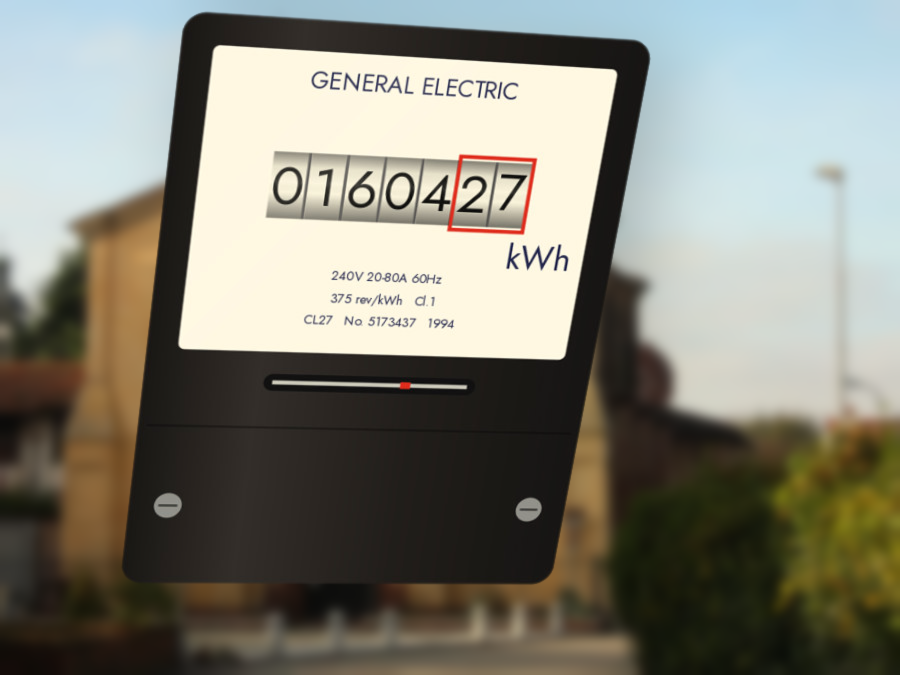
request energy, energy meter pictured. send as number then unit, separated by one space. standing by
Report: 1604.27 kWh
